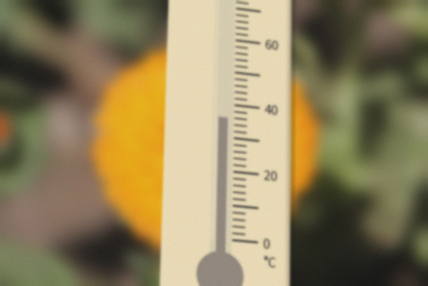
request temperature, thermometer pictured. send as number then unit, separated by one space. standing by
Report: 36 °C
